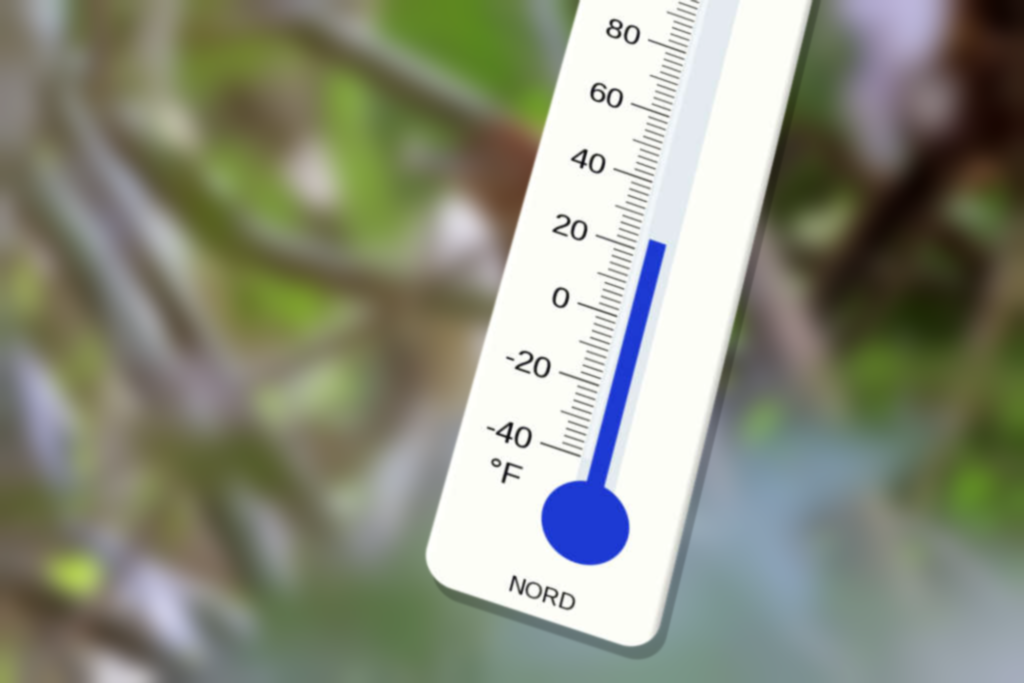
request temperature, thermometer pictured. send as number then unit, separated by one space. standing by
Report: 24 °F
